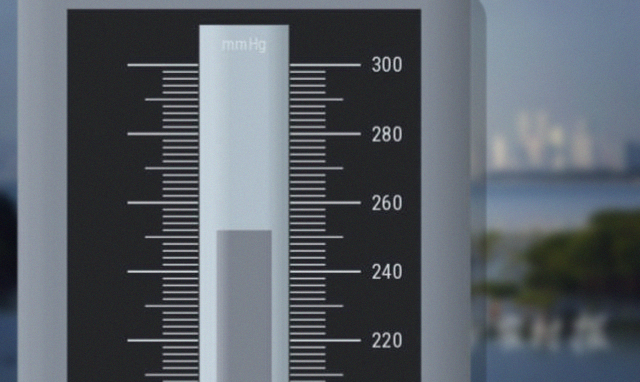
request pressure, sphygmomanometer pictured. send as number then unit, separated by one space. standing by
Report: 252 mmHg
